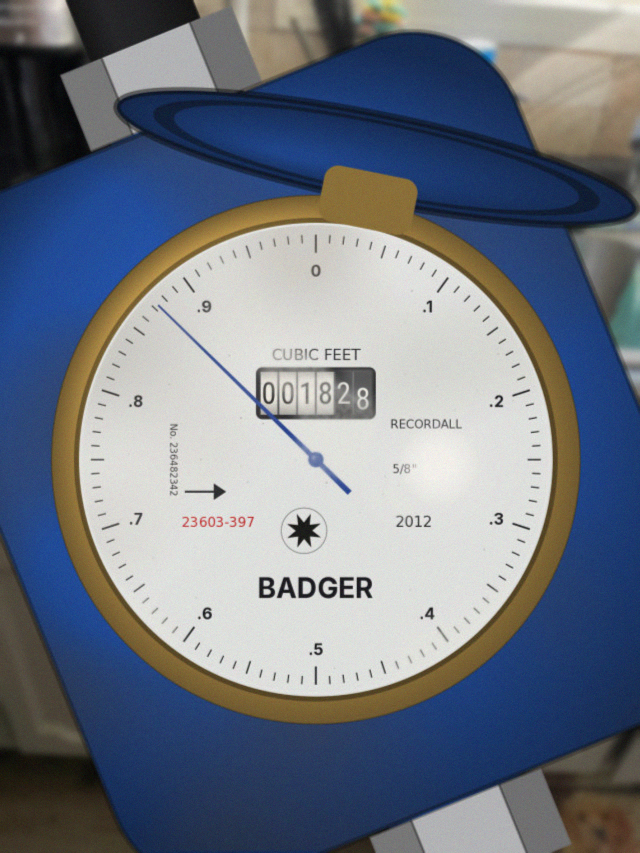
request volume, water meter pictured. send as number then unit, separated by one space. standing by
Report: 1827.87 ft³
